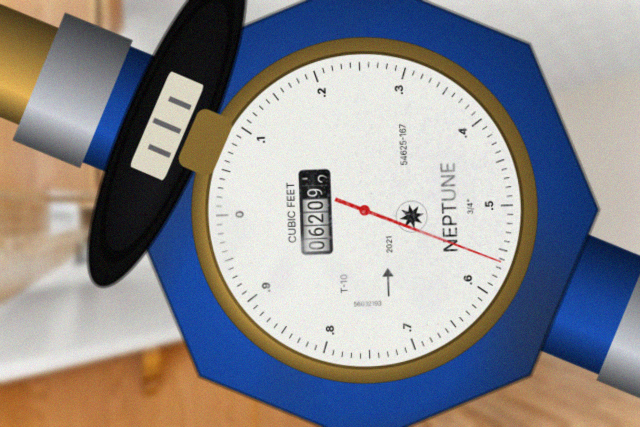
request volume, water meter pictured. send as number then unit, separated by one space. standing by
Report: 62091.56 ft³
